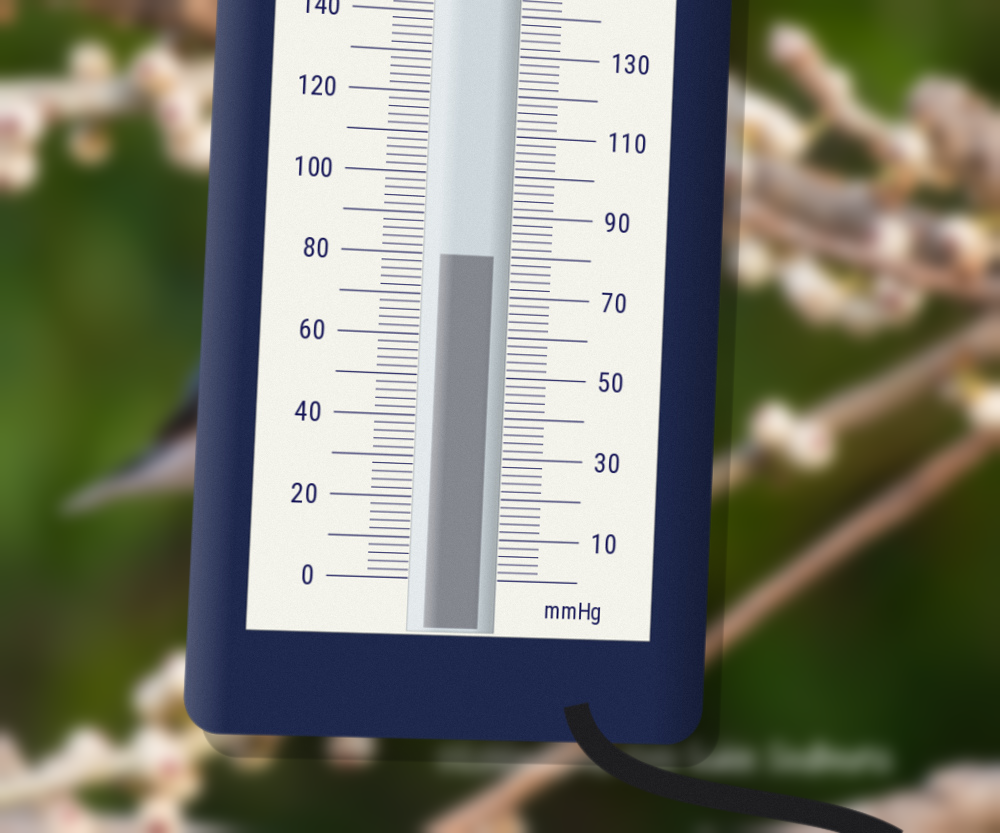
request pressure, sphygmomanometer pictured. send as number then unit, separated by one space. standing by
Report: 80 mmHg
